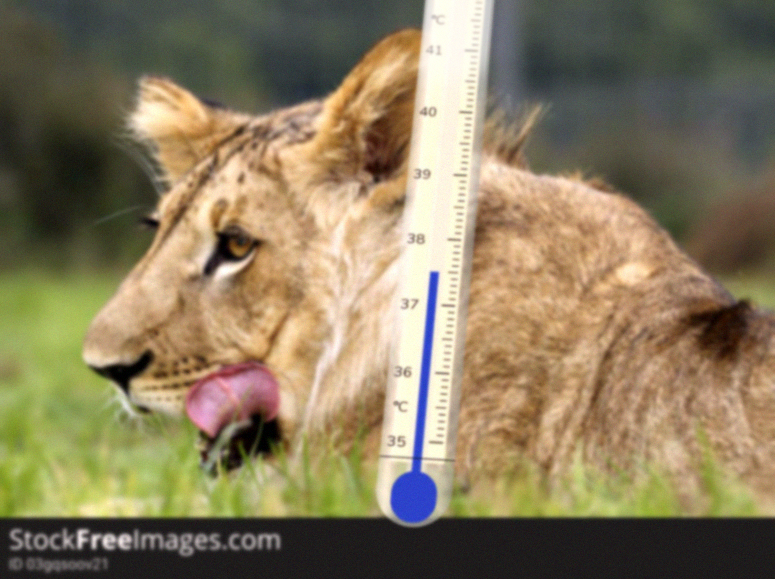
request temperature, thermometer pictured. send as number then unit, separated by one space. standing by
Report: 37.5 °C
